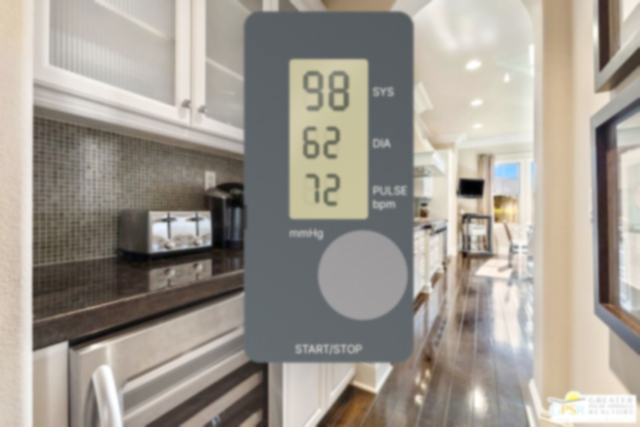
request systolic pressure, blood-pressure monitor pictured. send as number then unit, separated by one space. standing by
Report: 98 mmHg
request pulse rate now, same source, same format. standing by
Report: 72 bpm
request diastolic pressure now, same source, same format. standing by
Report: 62 mmHg
